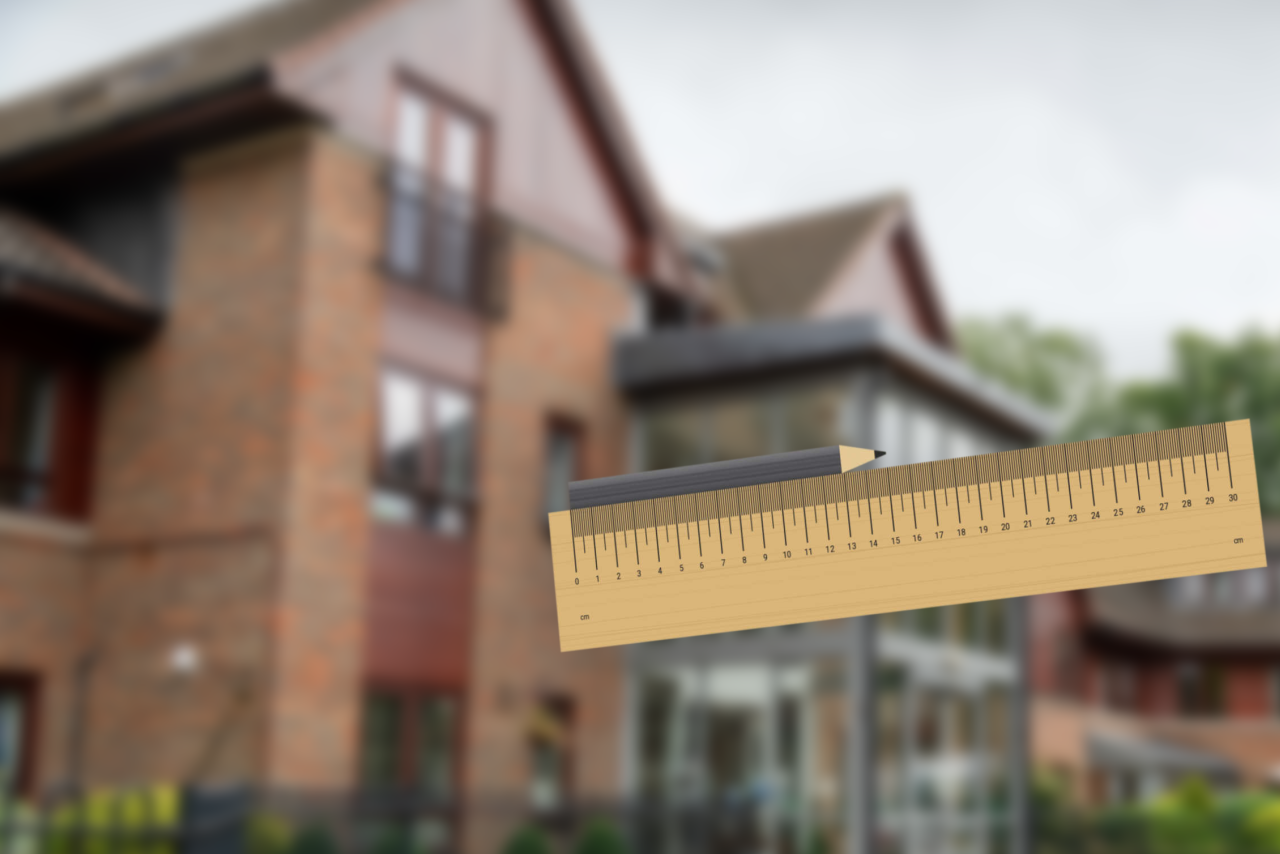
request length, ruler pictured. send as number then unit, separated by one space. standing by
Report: 15 cm
